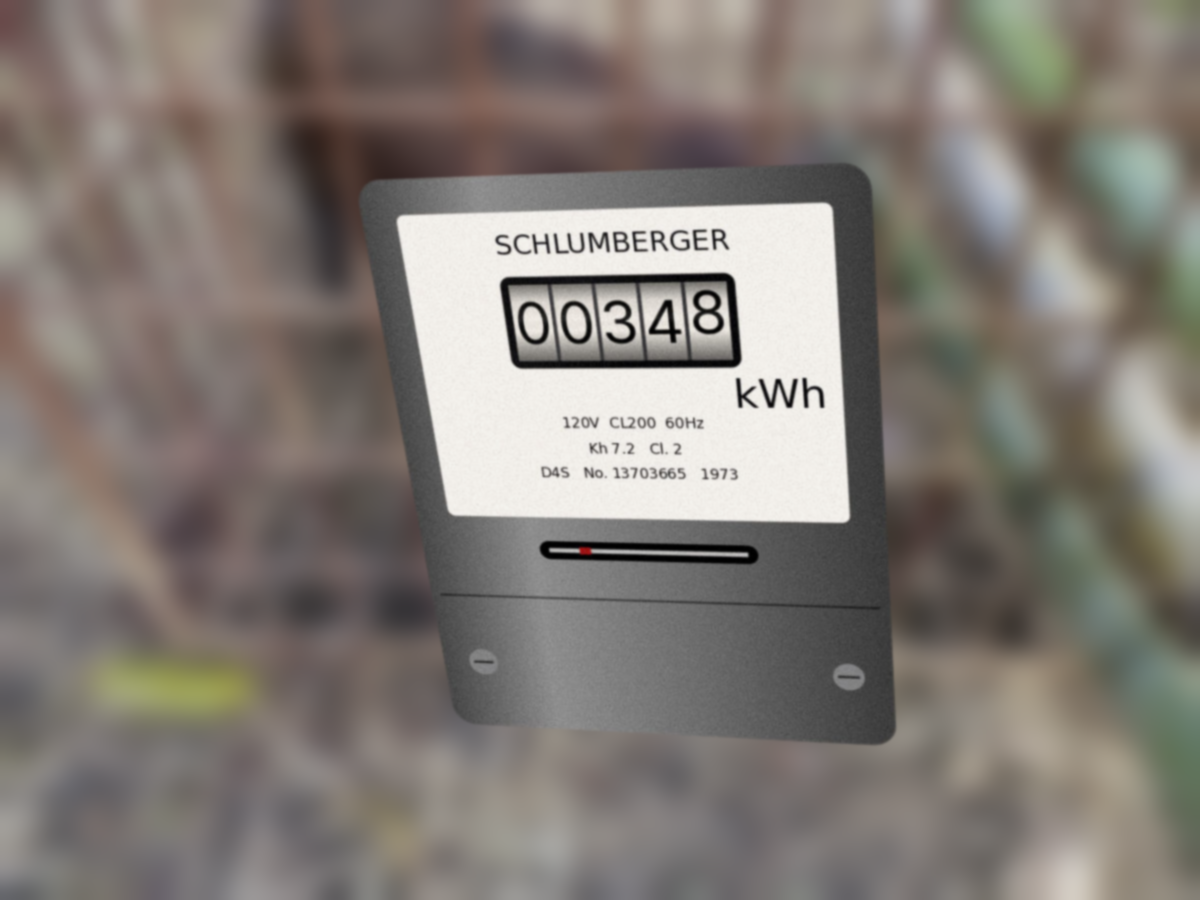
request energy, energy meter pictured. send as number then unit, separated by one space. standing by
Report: 348 kWh
